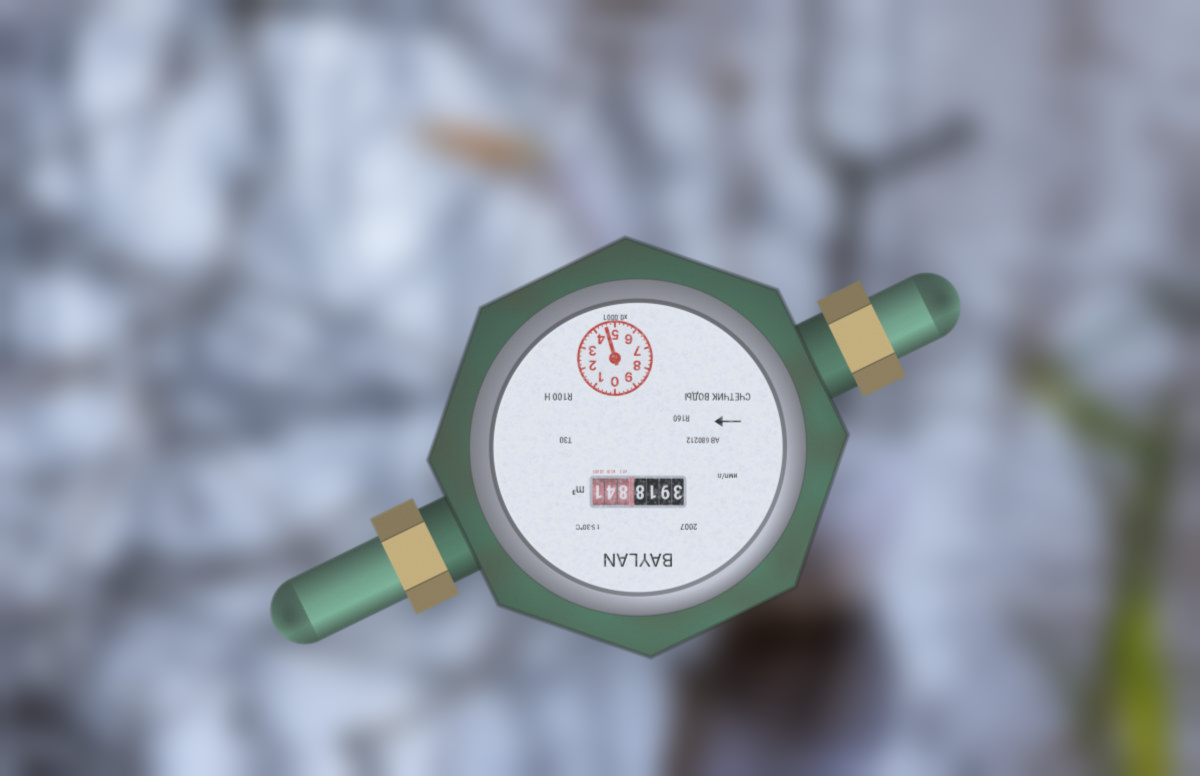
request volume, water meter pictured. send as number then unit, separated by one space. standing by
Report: 3918.8414 m³
